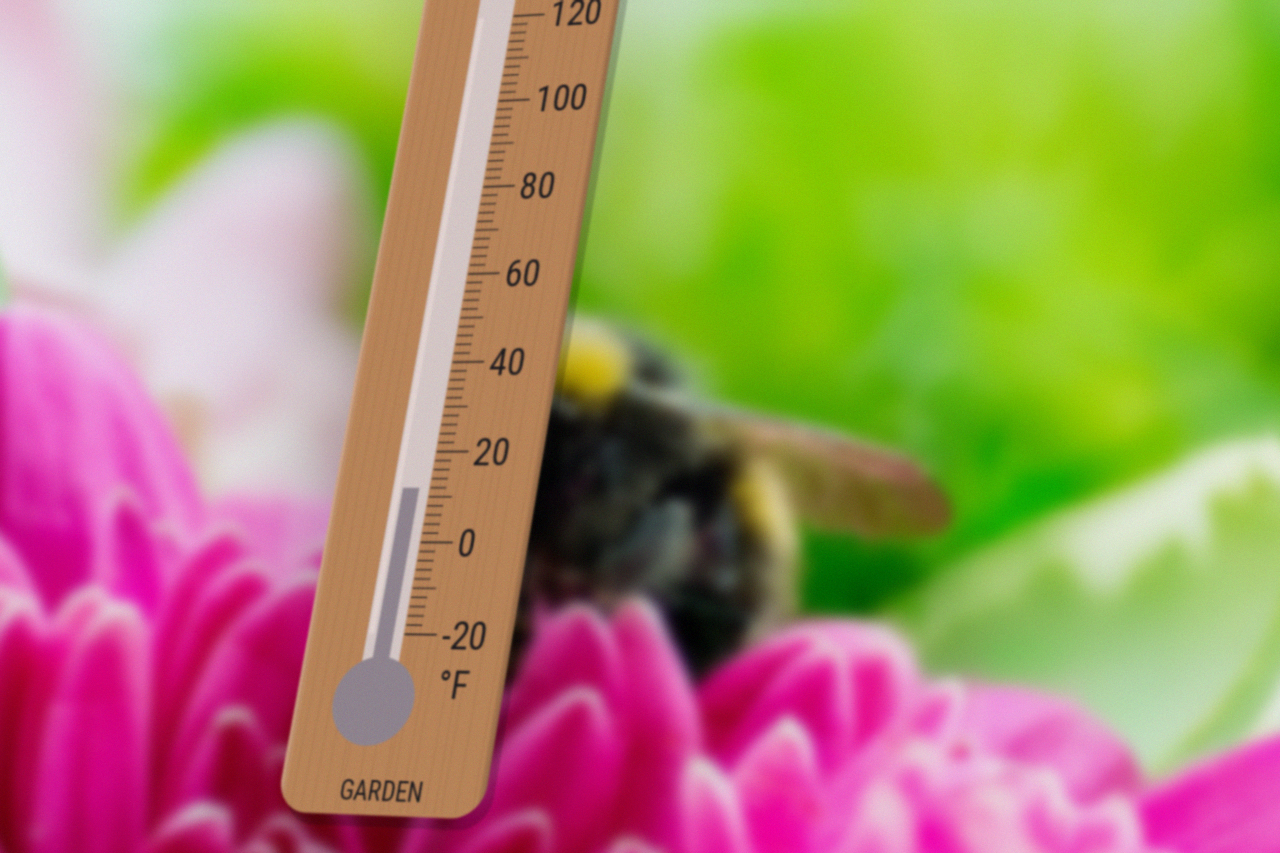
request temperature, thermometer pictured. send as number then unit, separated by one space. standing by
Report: 12 °F
